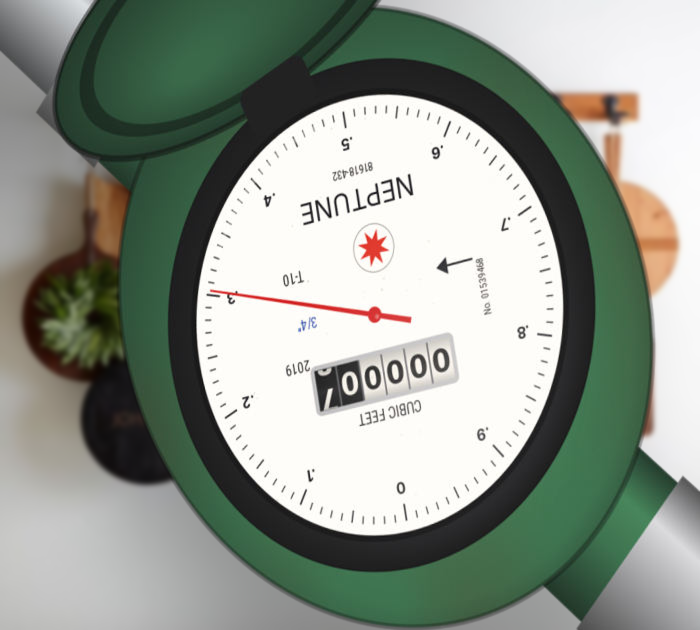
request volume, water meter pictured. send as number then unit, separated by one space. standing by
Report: 7.30 ft³
